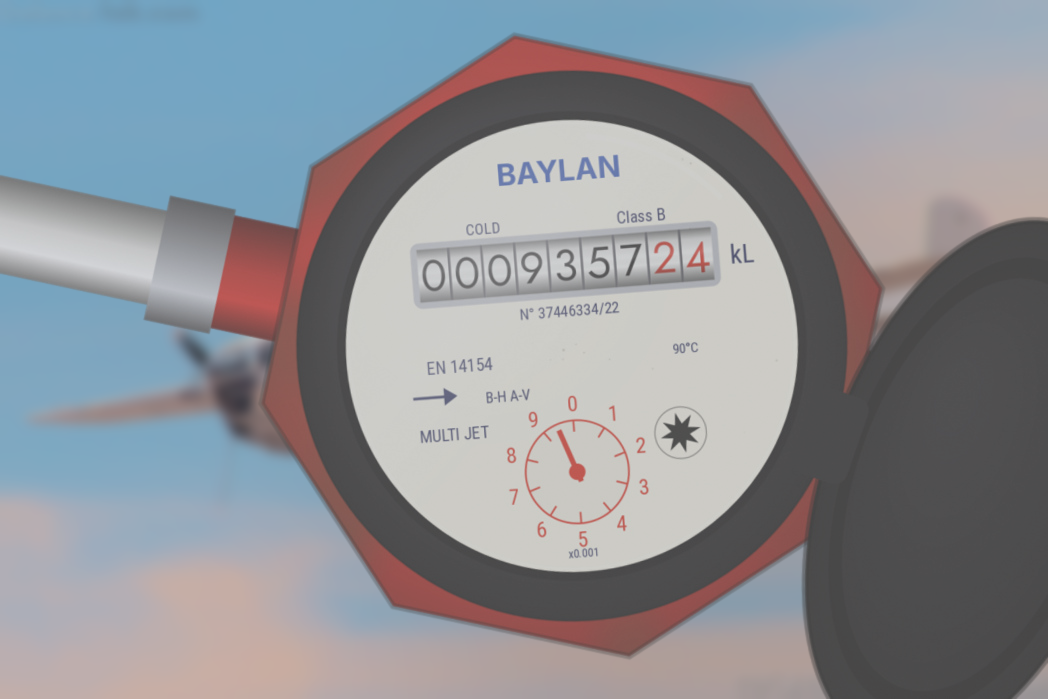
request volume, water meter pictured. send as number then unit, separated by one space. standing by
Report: 9357.239 kL
